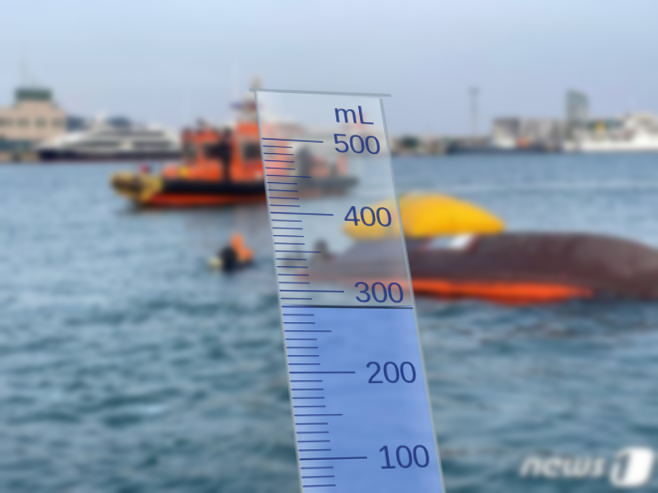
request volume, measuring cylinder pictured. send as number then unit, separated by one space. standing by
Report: 280 mL
